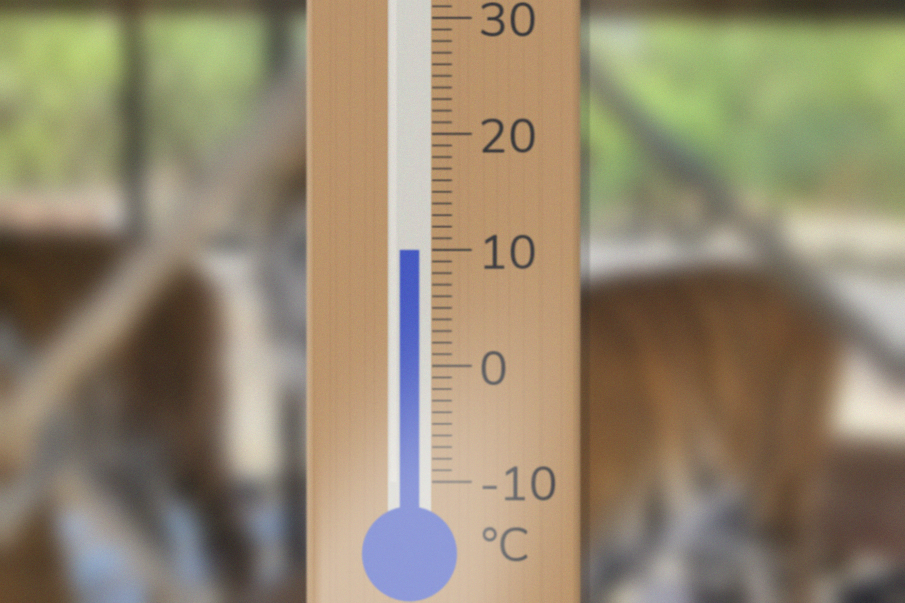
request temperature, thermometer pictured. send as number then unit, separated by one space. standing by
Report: 10 °C
